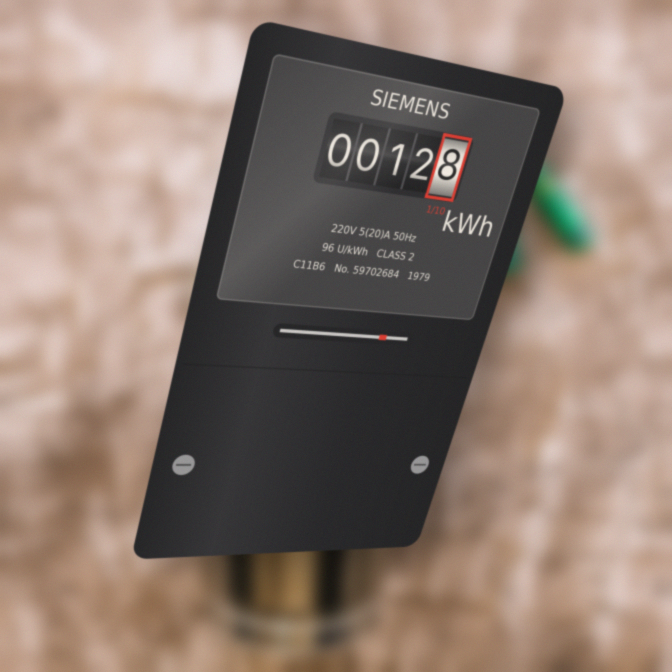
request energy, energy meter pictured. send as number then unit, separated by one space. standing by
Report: 12.8 kWh
